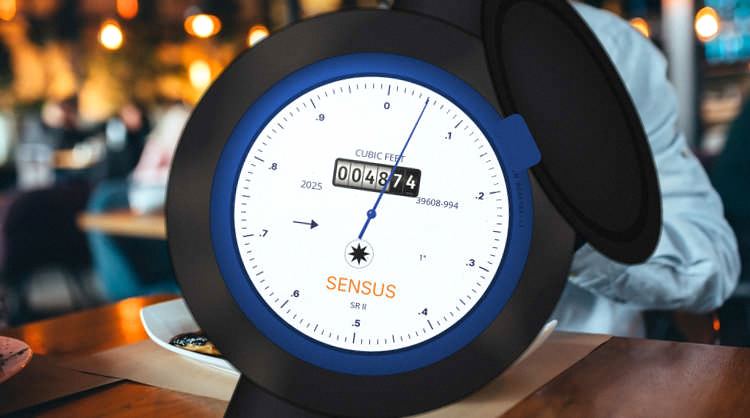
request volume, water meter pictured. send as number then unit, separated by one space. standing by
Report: 4874.05 ft³
